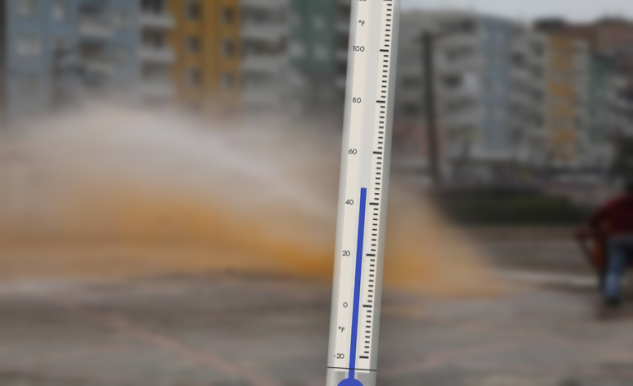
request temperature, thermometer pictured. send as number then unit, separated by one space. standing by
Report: 46 °F
